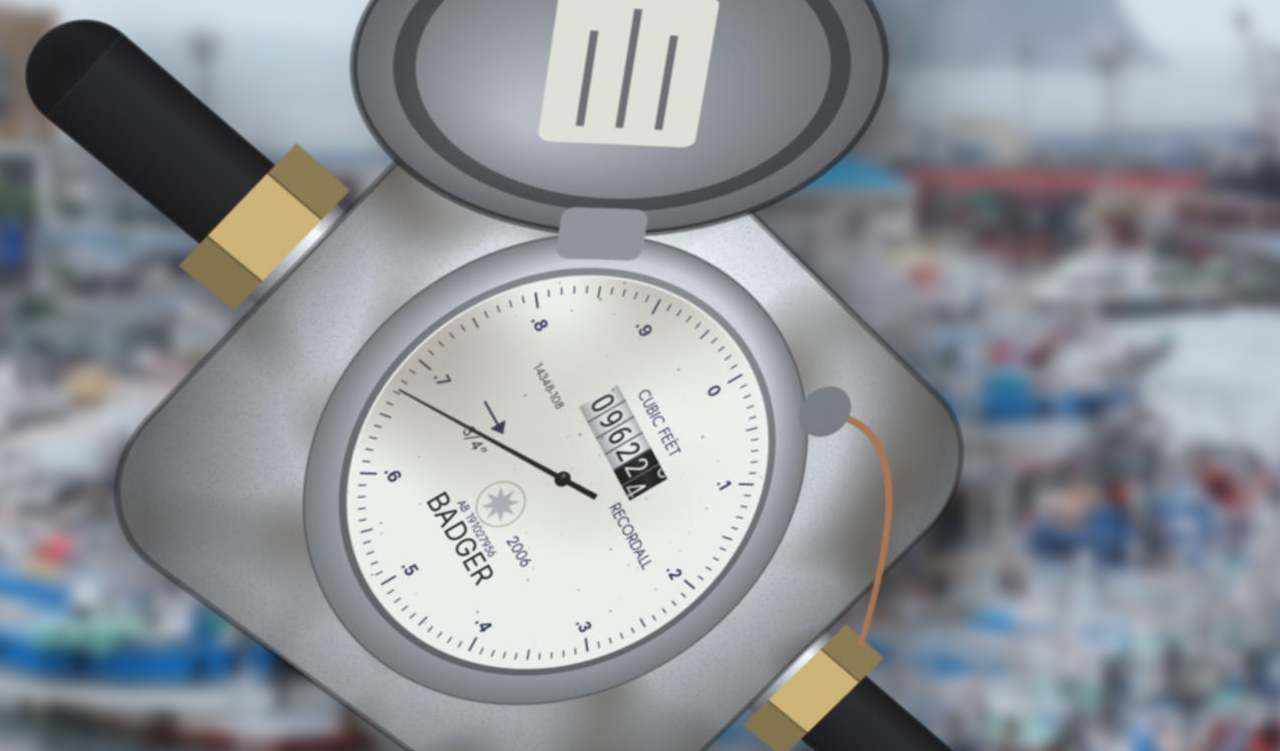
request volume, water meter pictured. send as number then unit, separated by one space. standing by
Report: 96223.67 ft³
